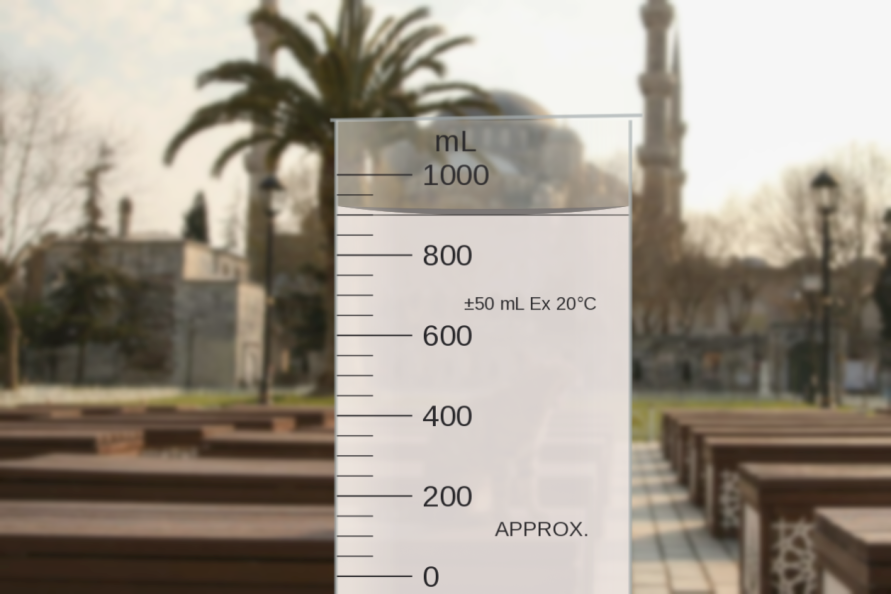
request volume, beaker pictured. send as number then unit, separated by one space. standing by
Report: 900 mL
